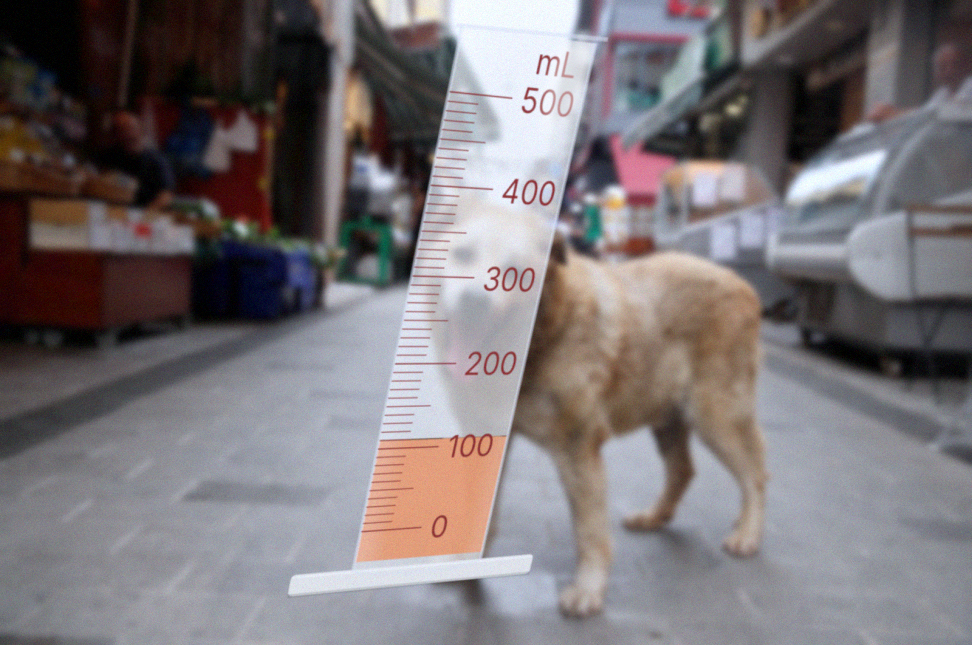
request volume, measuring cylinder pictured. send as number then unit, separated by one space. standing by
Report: 110 mL
